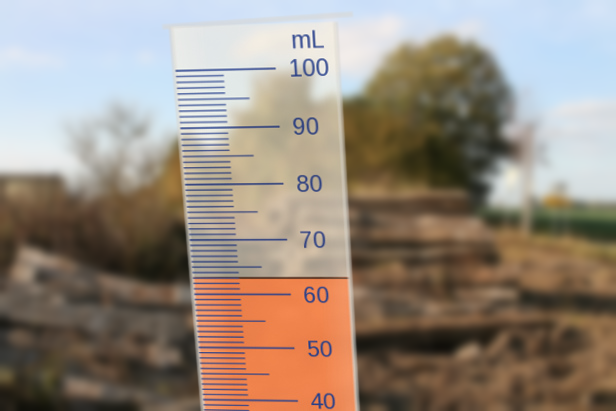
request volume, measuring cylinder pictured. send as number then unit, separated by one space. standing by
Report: 63 mL
